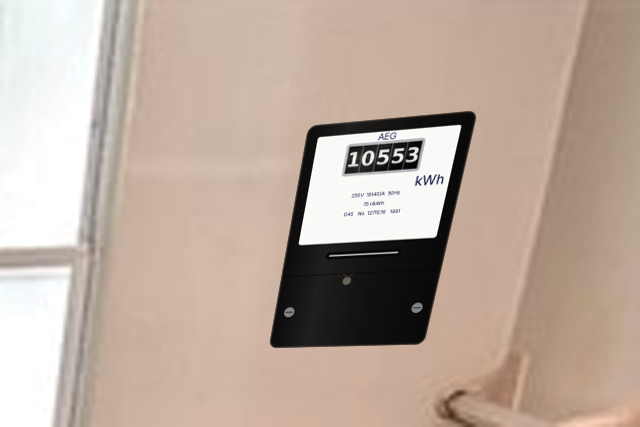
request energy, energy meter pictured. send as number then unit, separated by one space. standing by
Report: 10553 kWh
